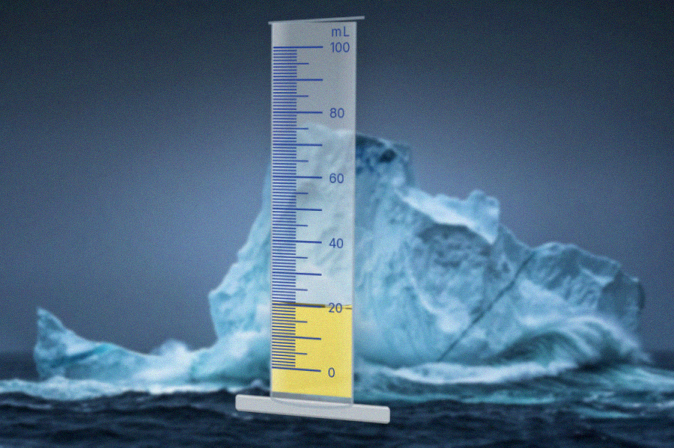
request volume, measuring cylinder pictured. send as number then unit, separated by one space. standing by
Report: 20 mL
